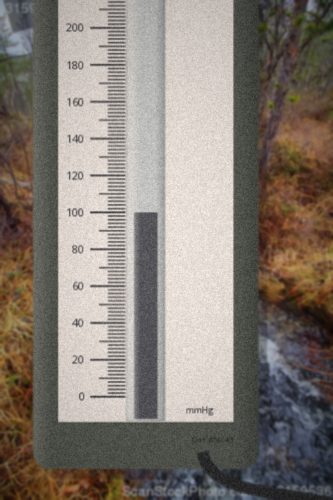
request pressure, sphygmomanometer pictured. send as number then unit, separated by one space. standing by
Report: 100 mmHg
